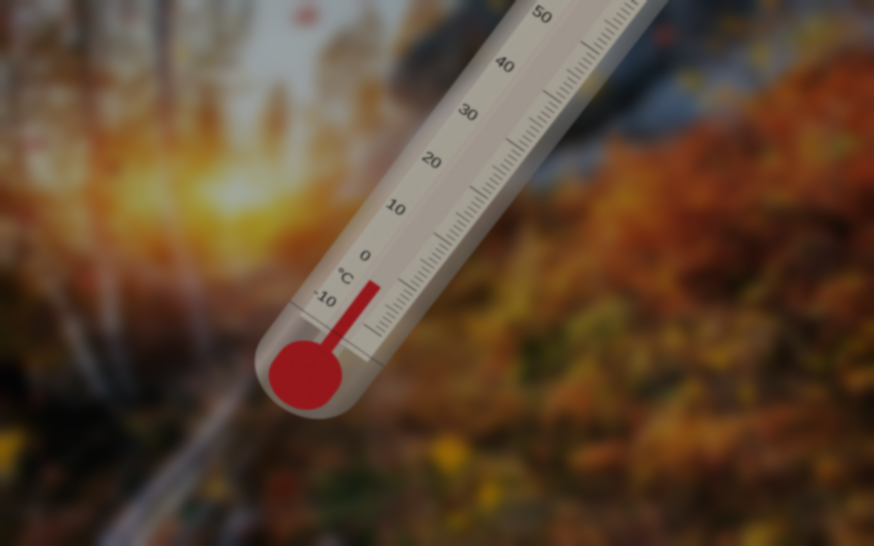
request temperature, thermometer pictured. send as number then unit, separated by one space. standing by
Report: -3 °C
